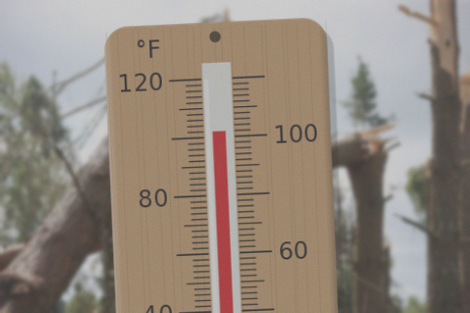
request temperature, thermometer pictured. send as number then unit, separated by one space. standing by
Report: 102 °F
